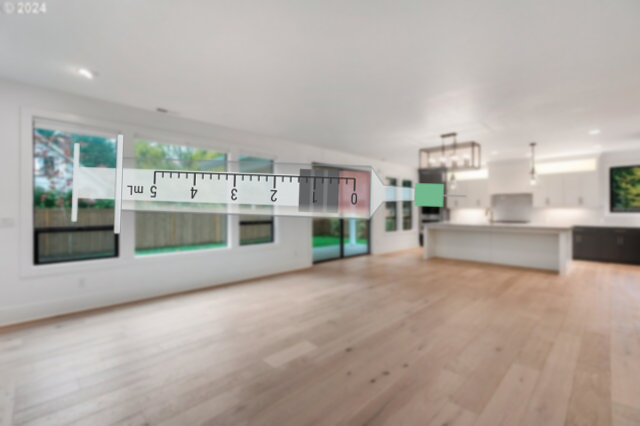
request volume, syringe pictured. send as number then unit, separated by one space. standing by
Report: 0.4 mL
